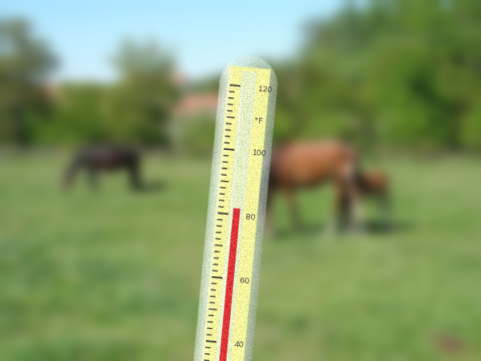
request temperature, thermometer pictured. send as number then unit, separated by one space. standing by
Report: 82 °F
